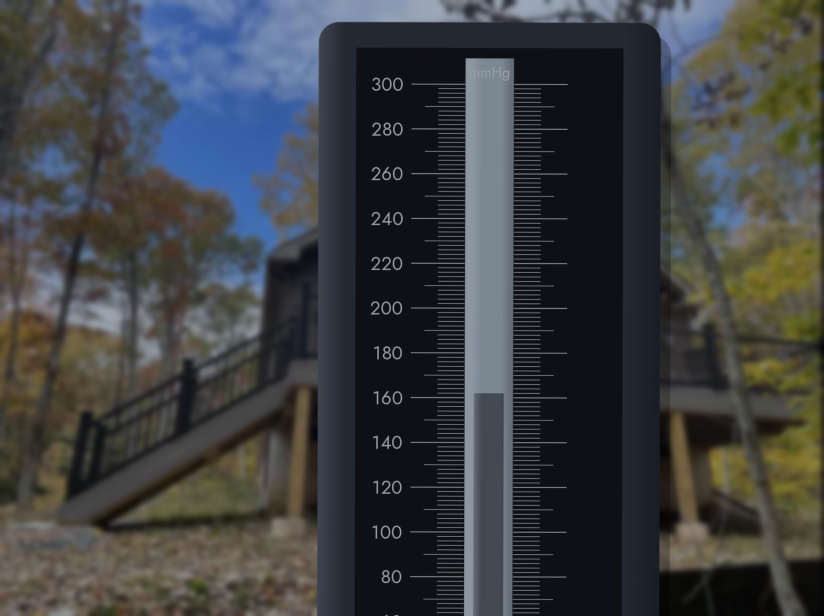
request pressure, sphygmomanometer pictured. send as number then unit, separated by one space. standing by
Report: 162 mmHg
